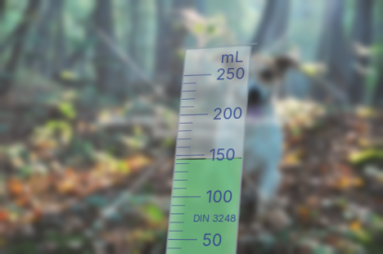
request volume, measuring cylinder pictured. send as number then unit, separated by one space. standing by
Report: 145 mL
